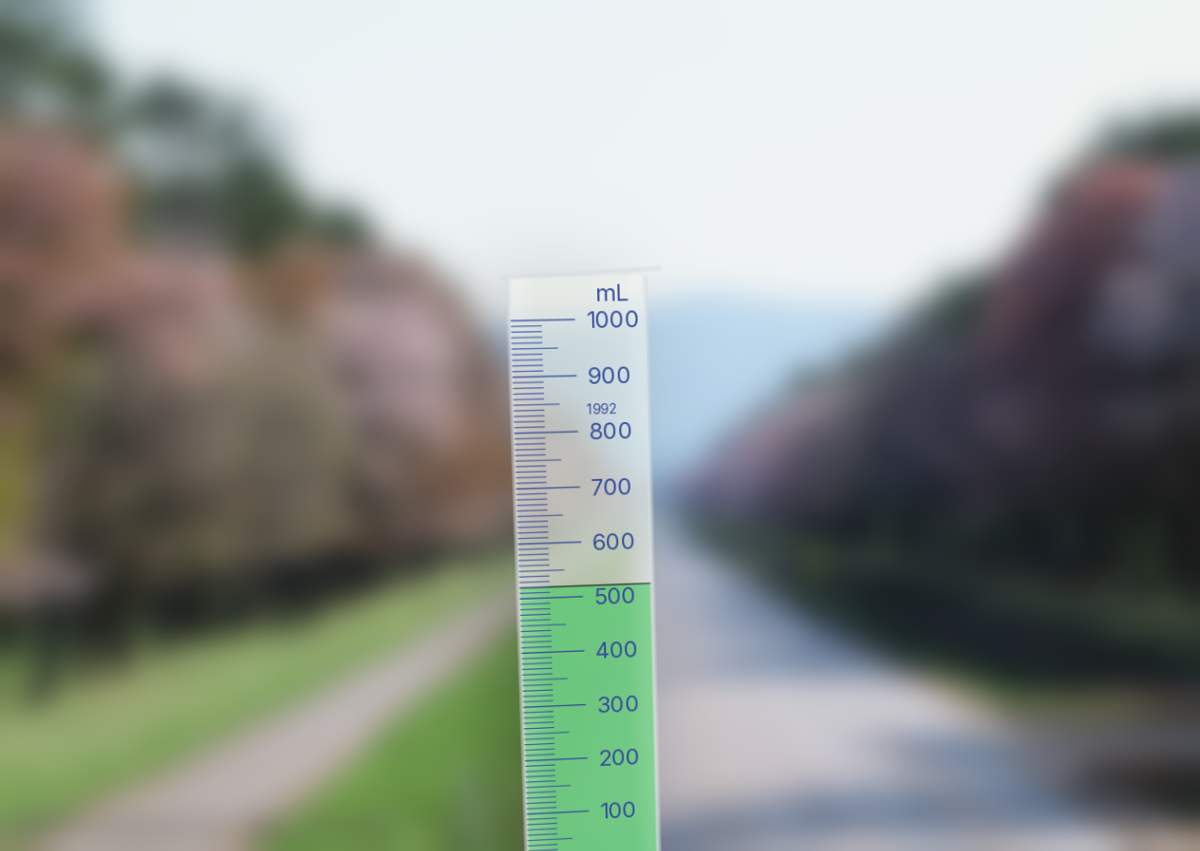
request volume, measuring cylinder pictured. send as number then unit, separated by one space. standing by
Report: 520 mL
